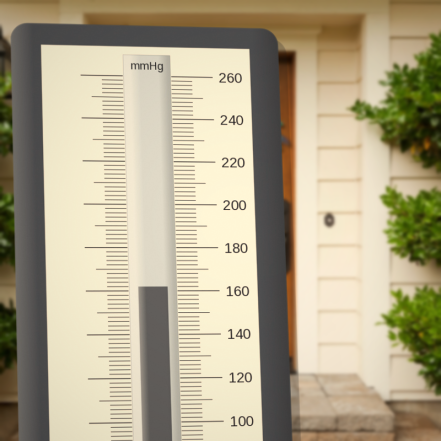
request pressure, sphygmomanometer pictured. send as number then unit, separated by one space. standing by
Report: 162 mmHg
